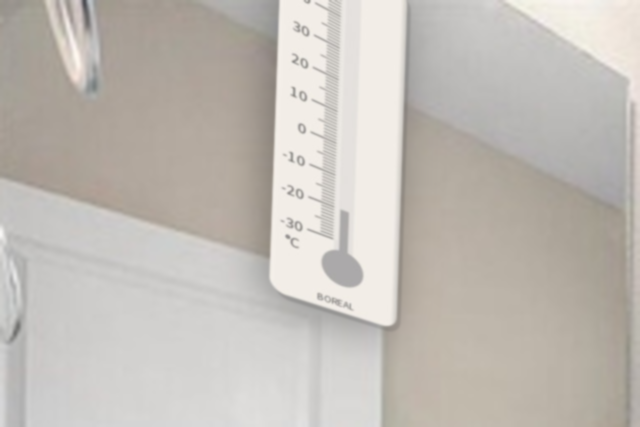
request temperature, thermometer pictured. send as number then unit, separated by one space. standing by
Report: -20 °C
